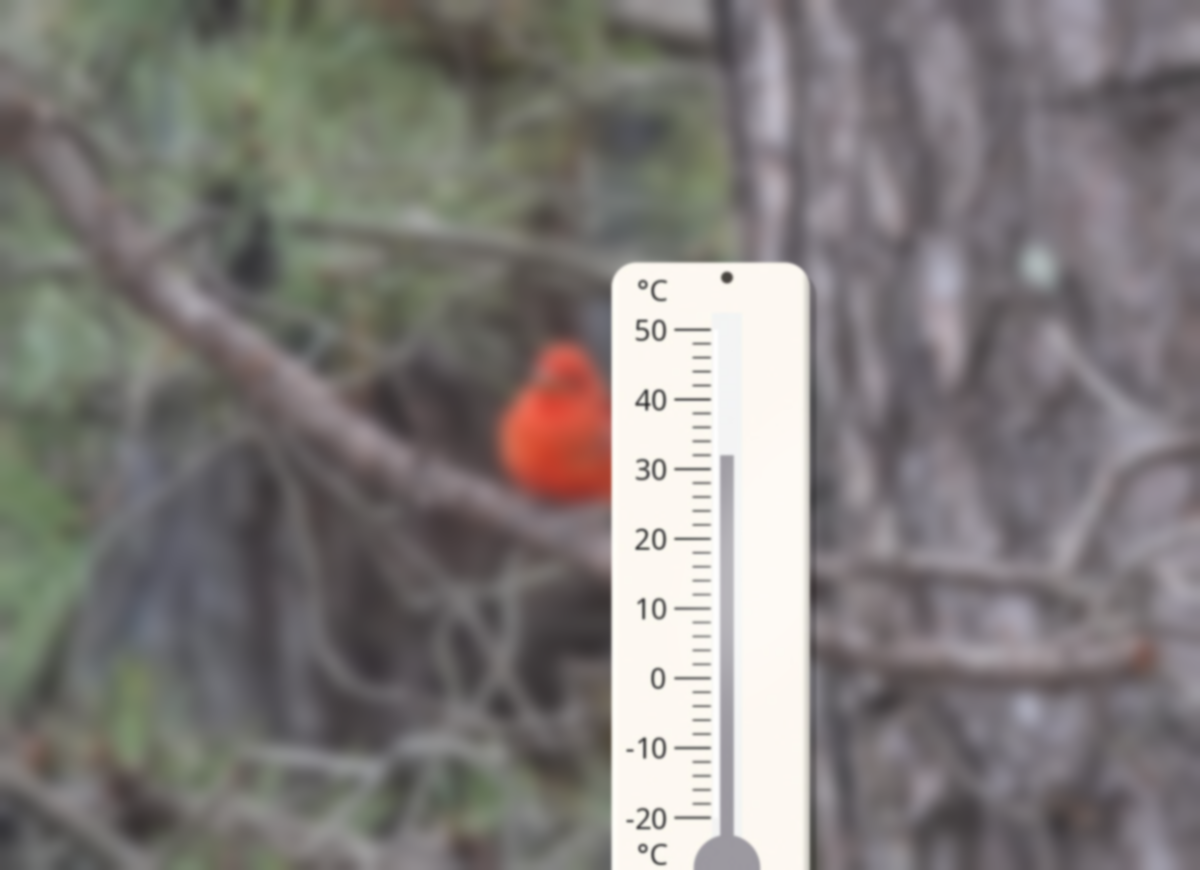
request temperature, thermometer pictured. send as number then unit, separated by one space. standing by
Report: 32 °C
